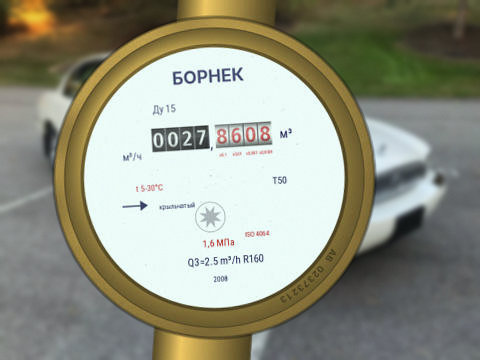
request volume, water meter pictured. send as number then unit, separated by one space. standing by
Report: 27.8608 m³
